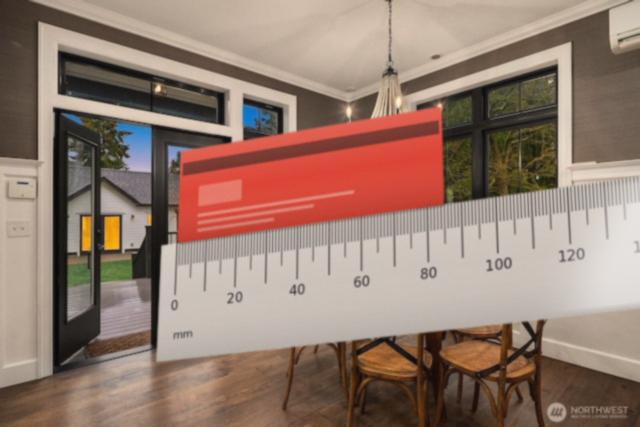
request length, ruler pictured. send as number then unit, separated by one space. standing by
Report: 85 mm
